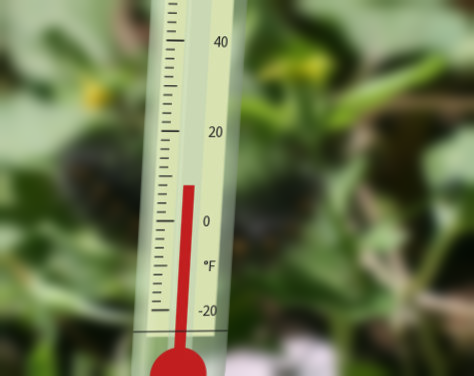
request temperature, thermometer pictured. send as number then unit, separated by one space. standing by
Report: 8 °F
